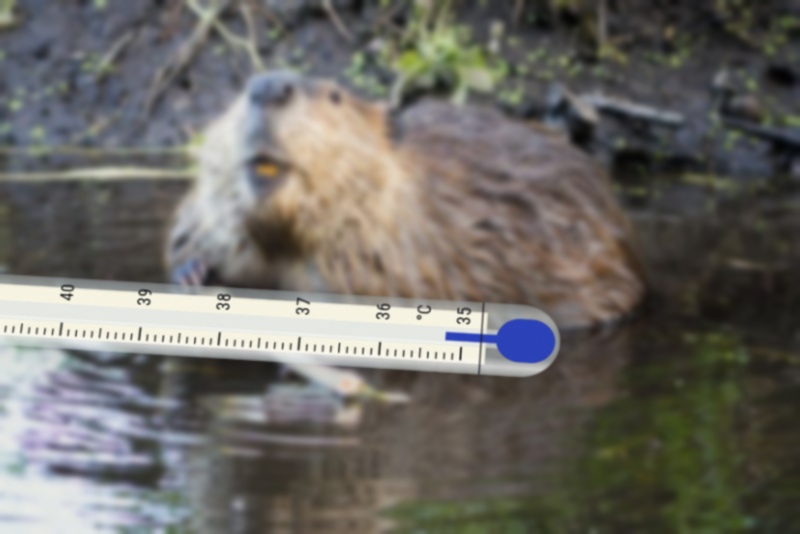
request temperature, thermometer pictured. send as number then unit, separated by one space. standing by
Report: 35.2 °C
